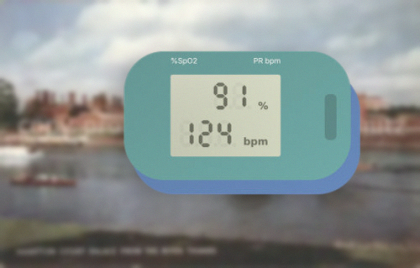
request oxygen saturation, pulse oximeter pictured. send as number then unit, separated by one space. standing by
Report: 91 %
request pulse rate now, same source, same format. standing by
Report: 124 bpm
